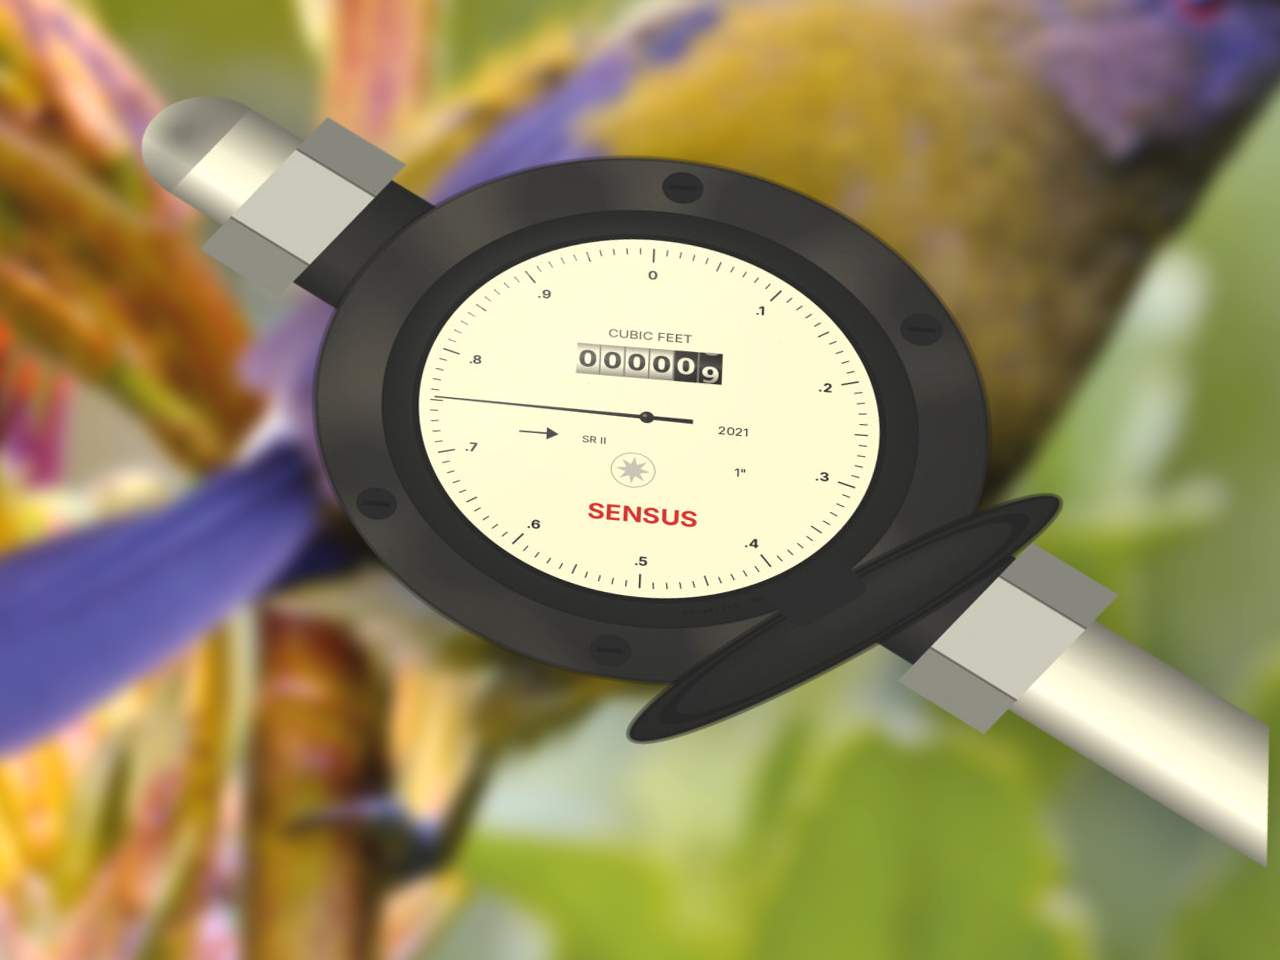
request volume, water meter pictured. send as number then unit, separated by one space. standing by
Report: 8.75 ft³
